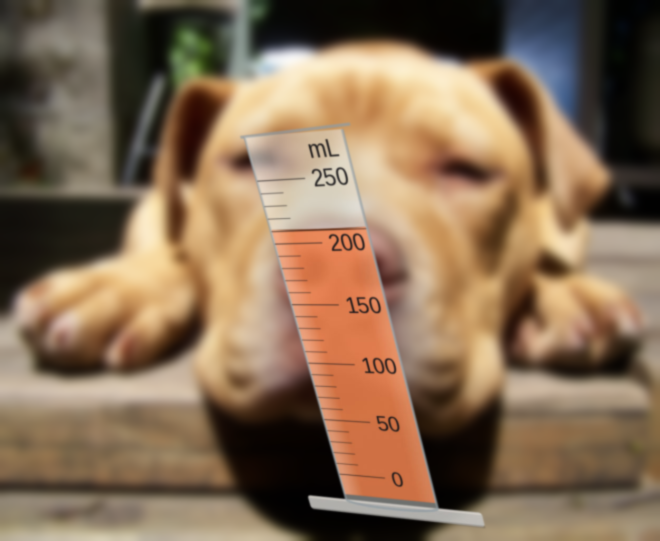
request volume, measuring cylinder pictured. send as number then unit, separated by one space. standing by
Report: 210 mL
